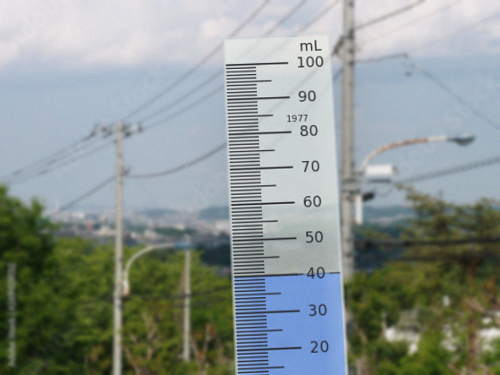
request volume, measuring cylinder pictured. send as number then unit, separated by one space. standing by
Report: 40 mL
